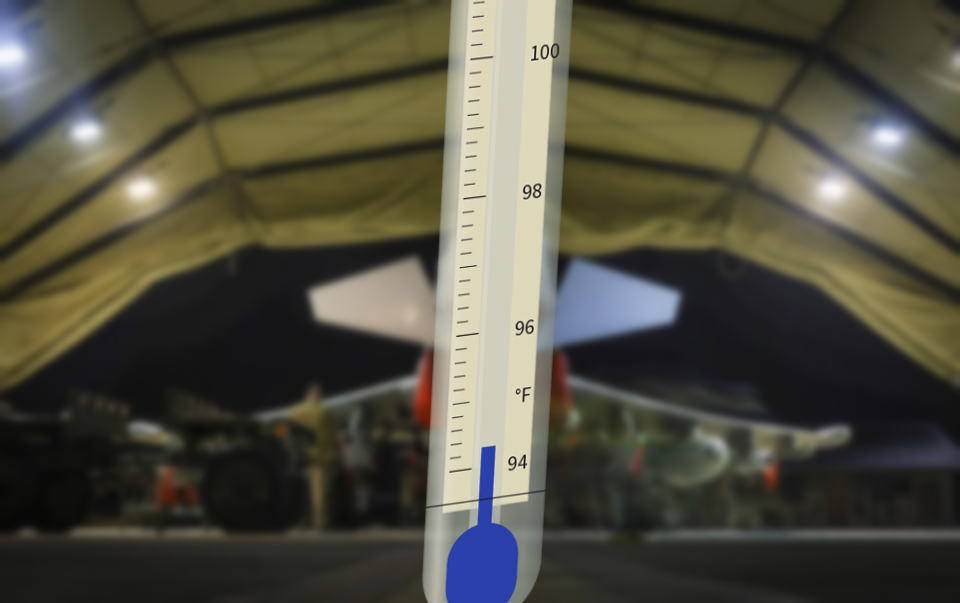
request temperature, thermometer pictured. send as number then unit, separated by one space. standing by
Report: 94.3 °F
